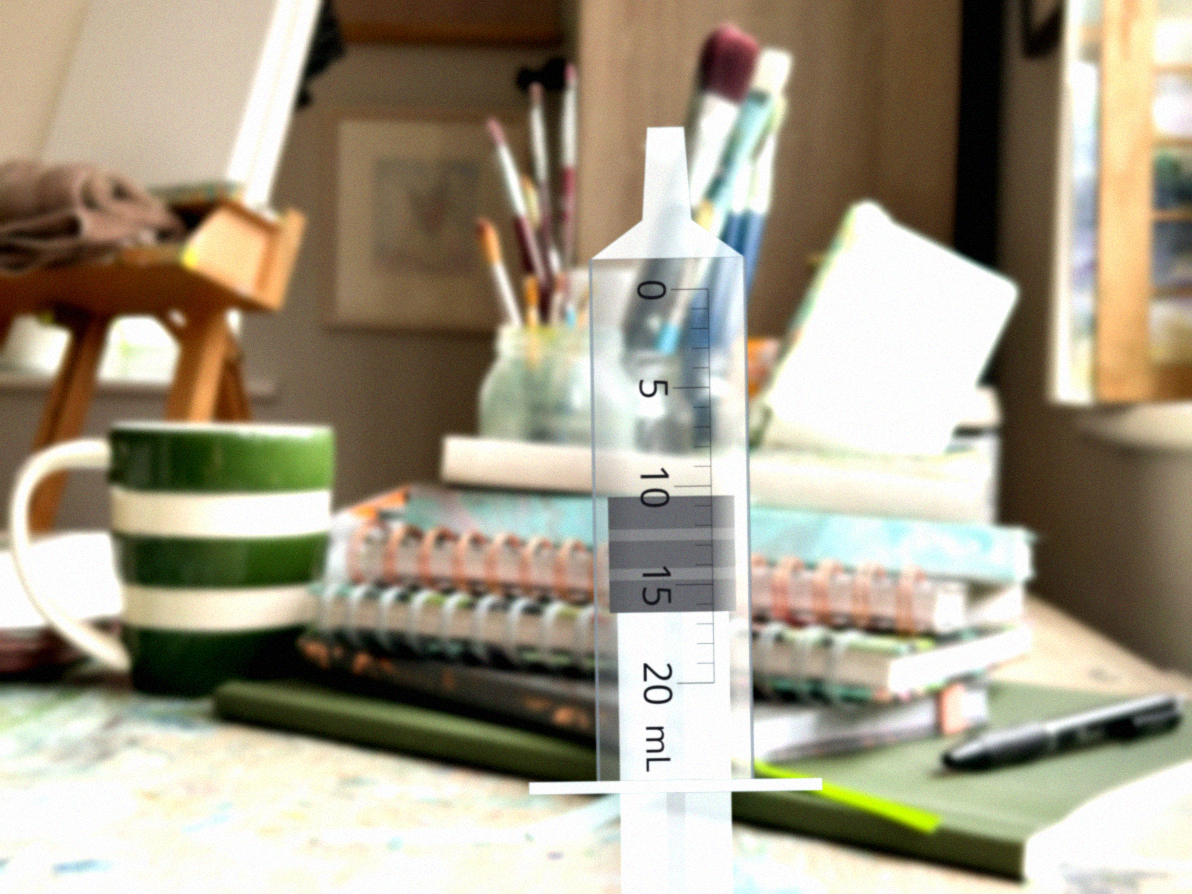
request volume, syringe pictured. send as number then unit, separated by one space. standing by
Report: 10.5 mL
